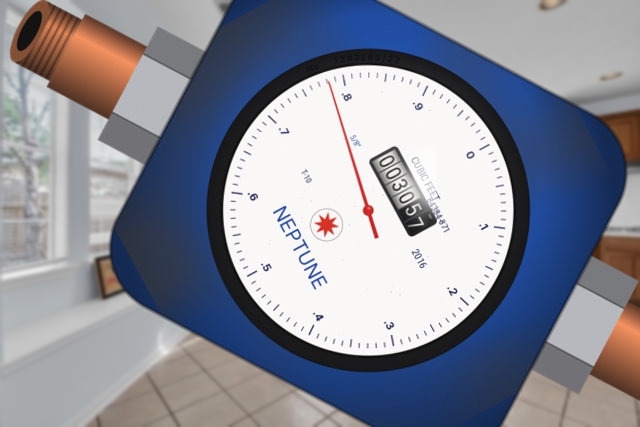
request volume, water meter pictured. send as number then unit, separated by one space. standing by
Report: 3056.78 ft³
